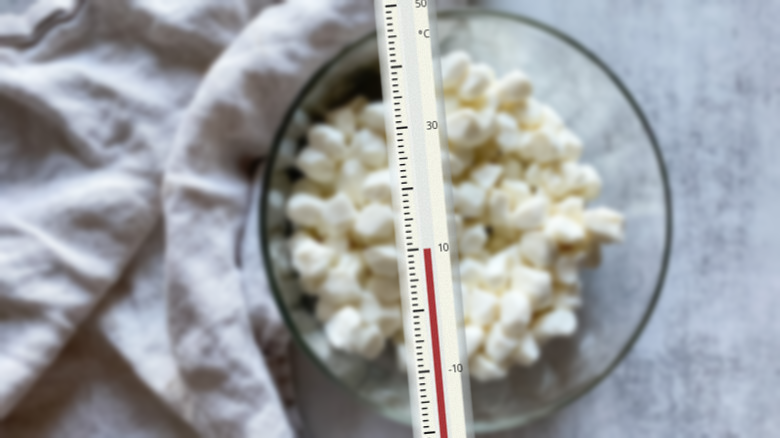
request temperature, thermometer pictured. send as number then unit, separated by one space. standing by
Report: 10 °C
